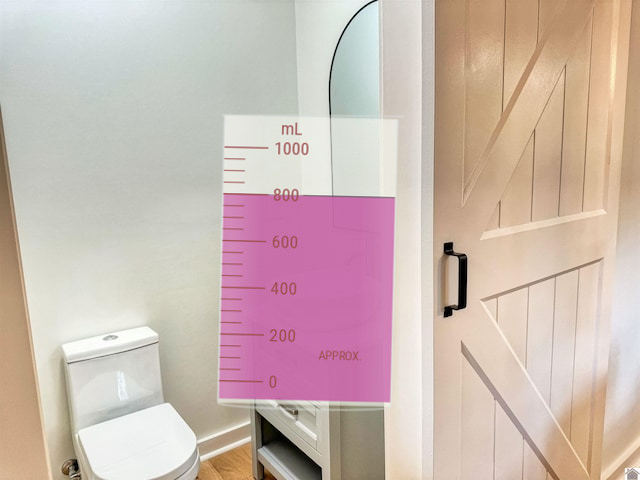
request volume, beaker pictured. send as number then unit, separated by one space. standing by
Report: 800 mL
